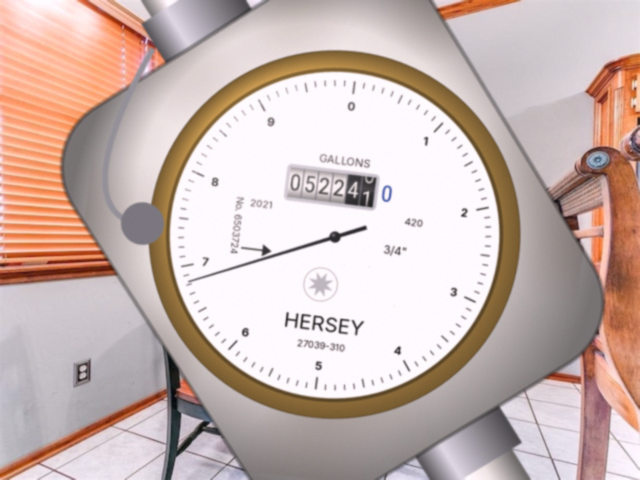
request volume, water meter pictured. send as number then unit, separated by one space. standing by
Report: 522406.8 gal
